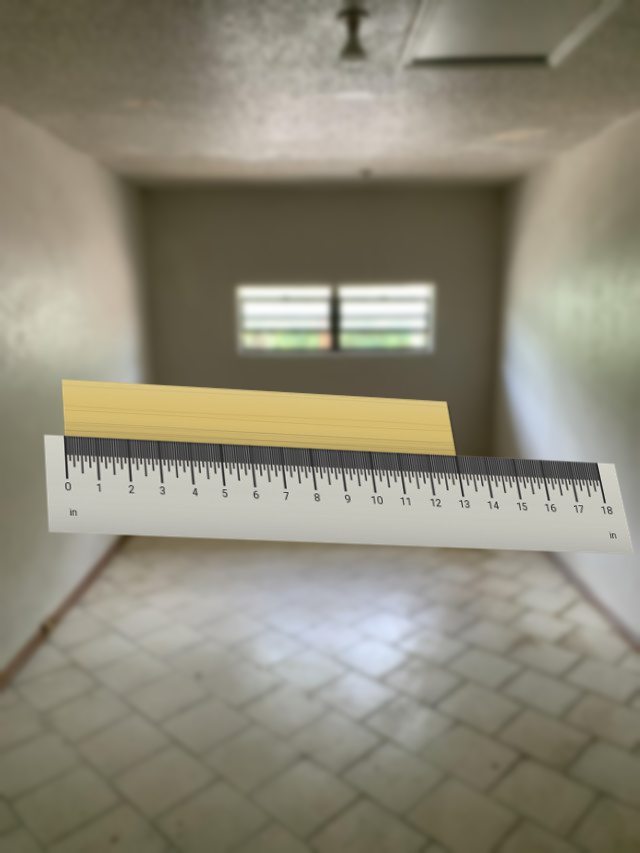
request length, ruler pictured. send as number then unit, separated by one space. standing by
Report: 13 in
